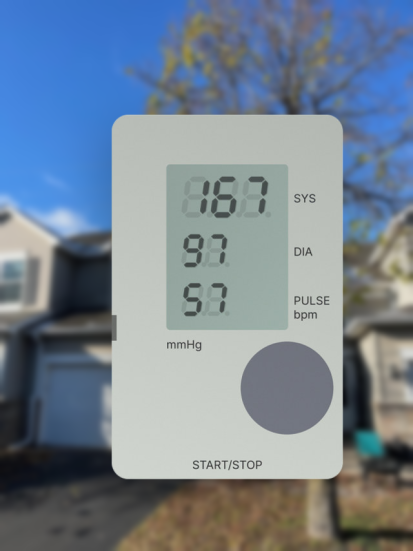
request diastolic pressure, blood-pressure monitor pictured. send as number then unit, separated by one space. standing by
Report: 97 mmHg
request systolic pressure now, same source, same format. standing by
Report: 167 mmHg
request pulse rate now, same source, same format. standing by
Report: 57 bpm
